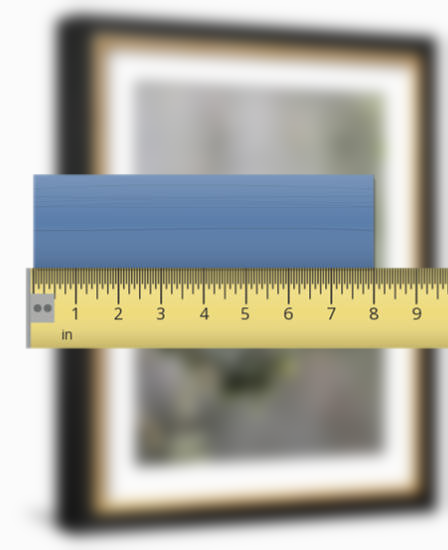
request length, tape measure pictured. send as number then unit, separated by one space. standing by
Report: 8 in
